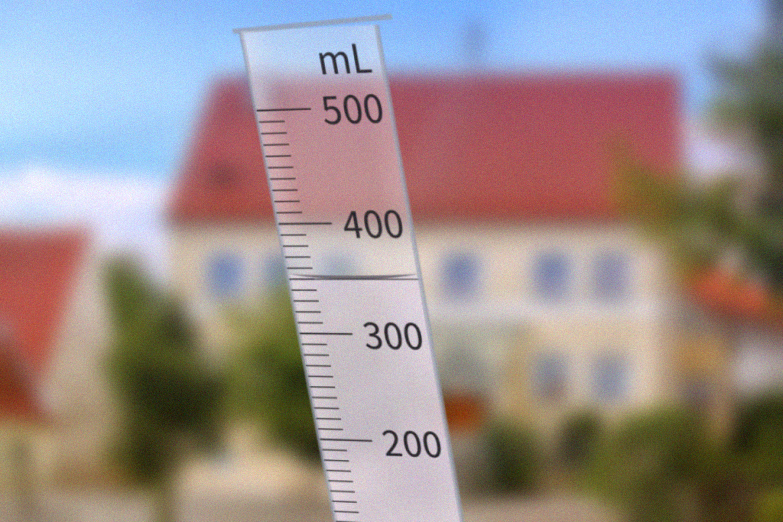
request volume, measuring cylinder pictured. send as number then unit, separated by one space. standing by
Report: 350 mL
